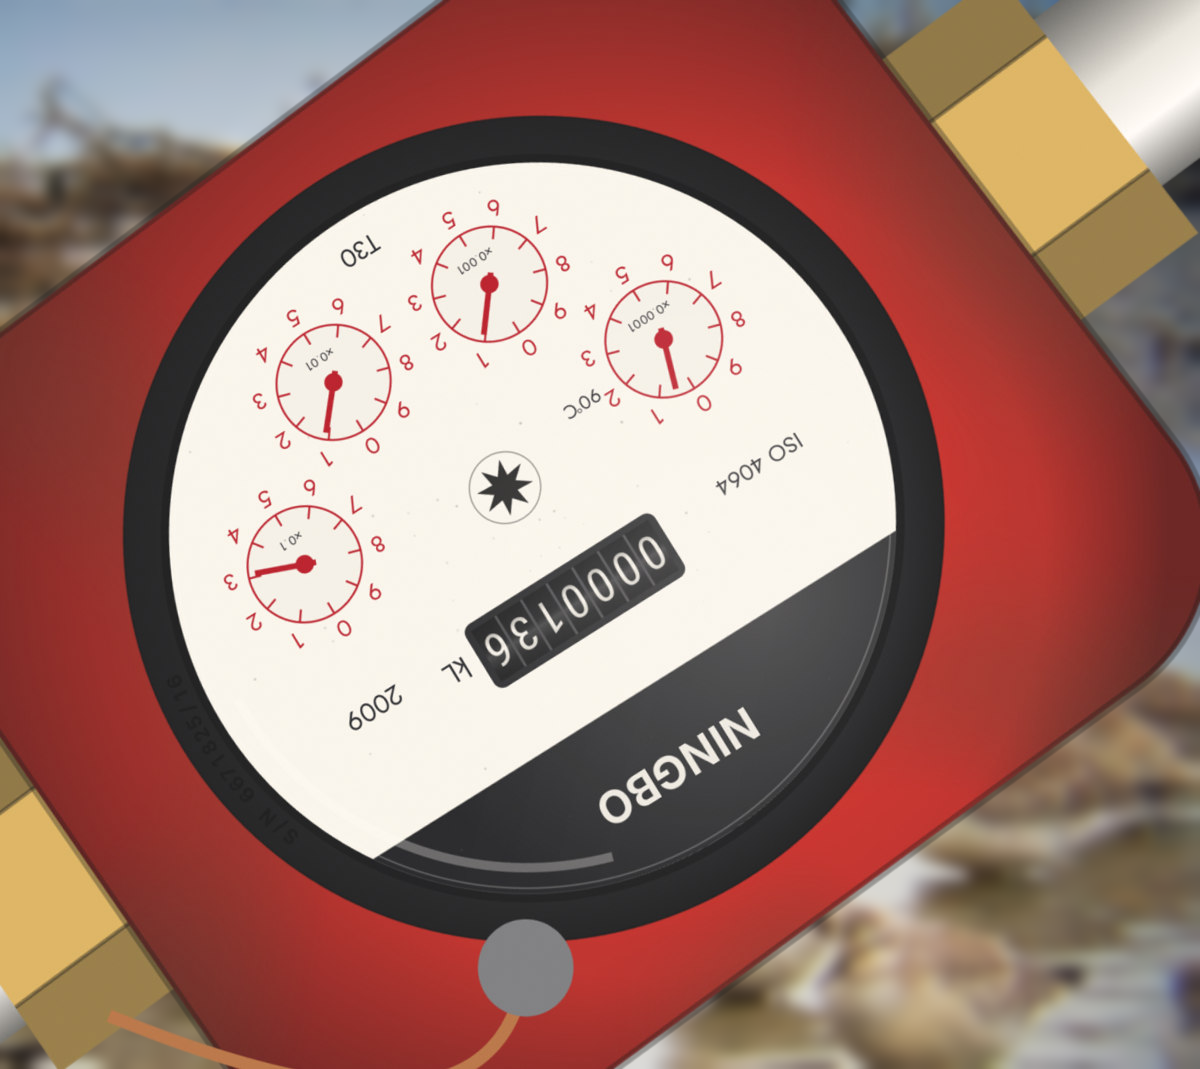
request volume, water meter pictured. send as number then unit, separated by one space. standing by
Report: 136.3110 kL
